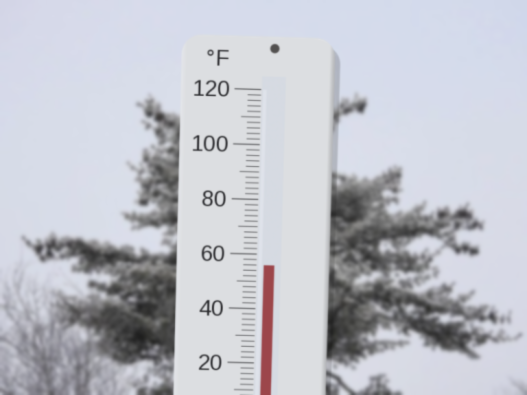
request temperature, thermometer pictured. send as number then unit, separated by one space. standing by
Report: 56 °F
